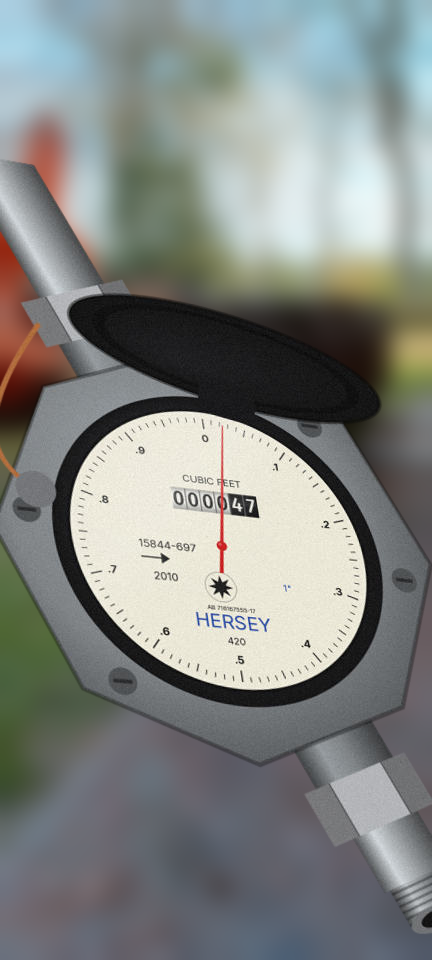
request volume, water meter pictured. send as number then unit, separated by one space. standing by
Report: 47.02 ft³
